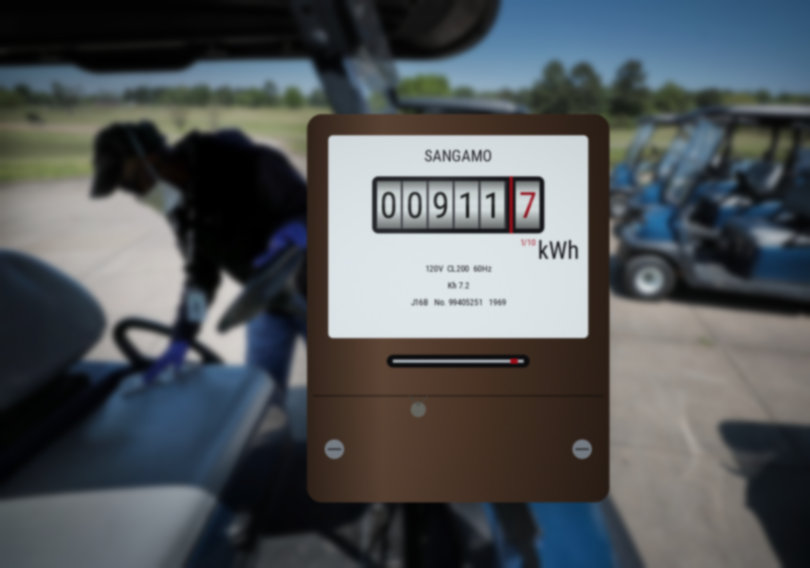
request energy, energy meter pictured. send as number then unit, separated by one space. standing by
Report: 911.7 kWh
